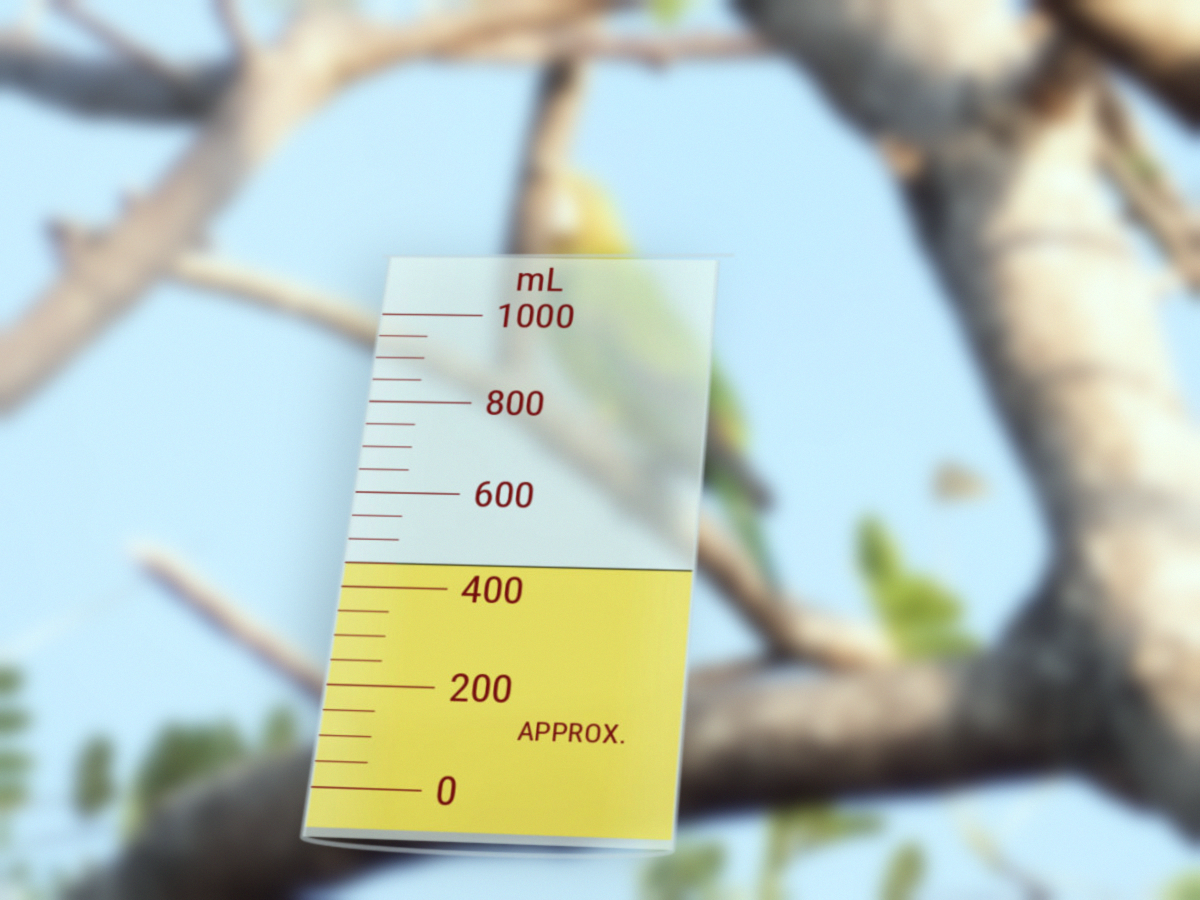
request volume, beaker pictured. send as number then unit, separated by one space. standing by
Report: 450 mL
